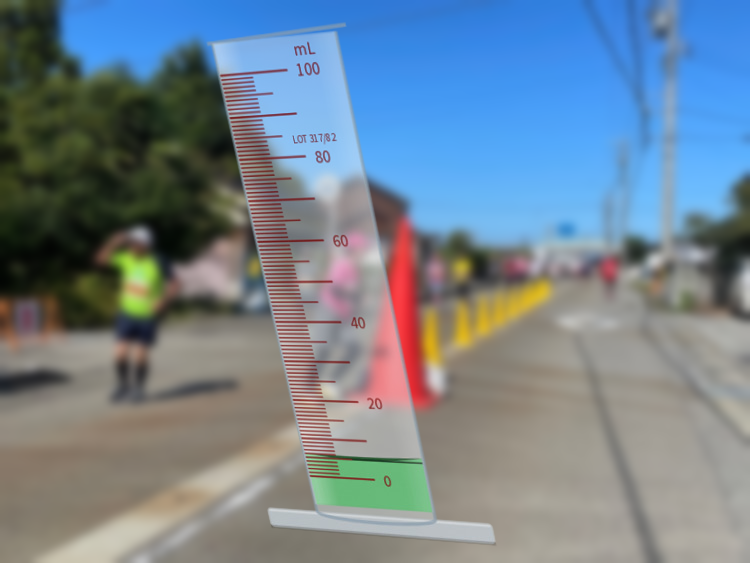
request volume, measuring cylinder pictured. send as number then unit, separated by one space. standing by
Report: 5 mL
